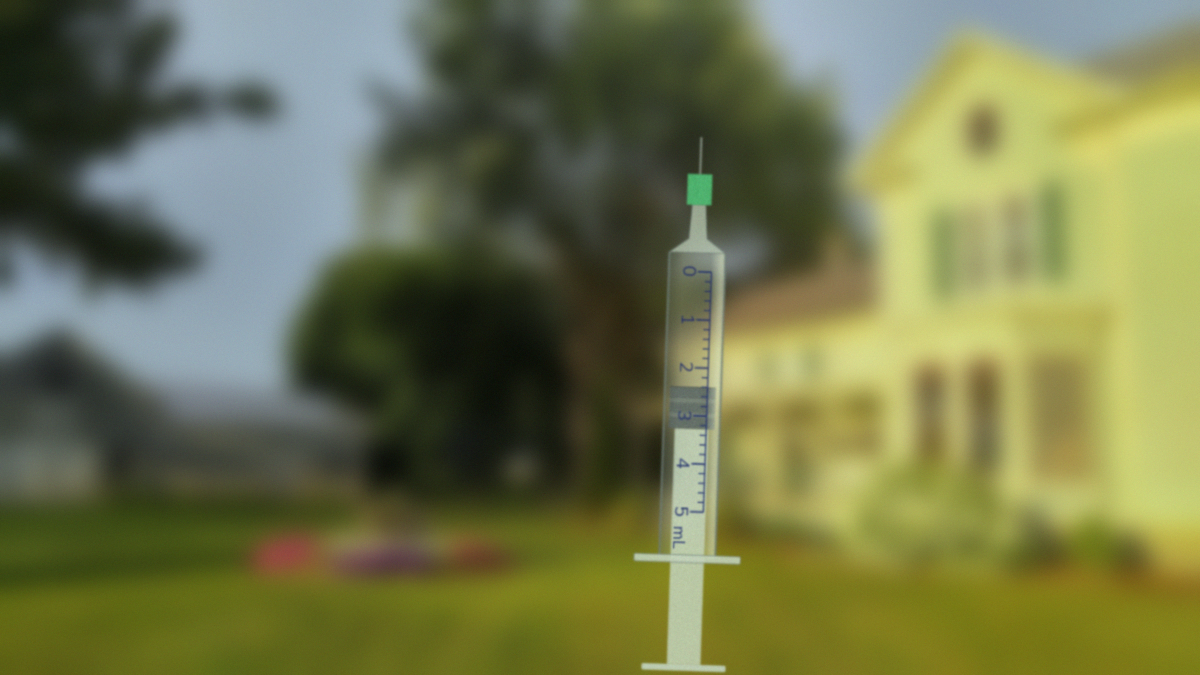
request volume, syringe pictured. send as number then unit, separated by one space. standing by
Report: 2.4 mL
